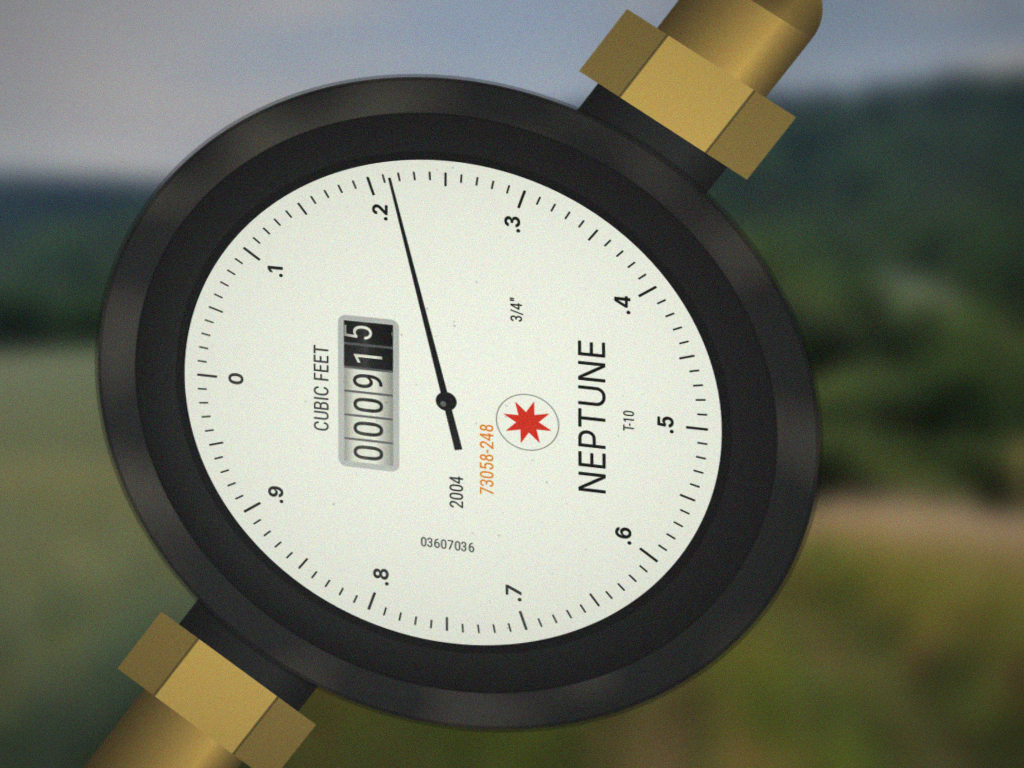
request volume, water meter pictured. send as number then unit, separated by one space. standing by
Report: 915.21 ft³
